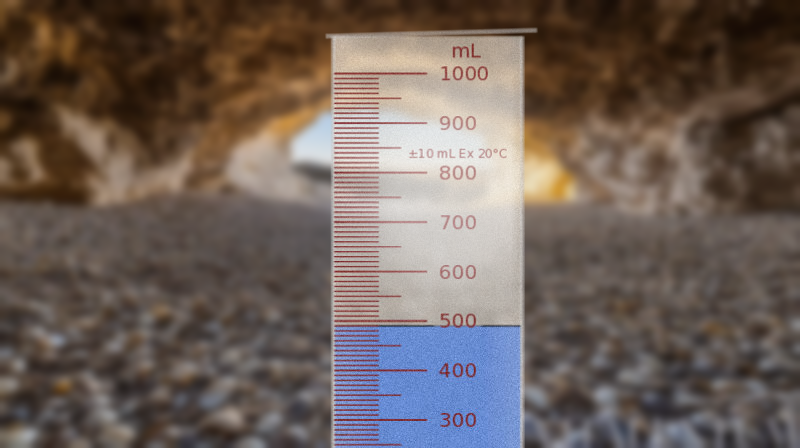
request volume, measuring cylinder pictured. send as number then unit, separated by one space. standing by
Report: 490 mL
